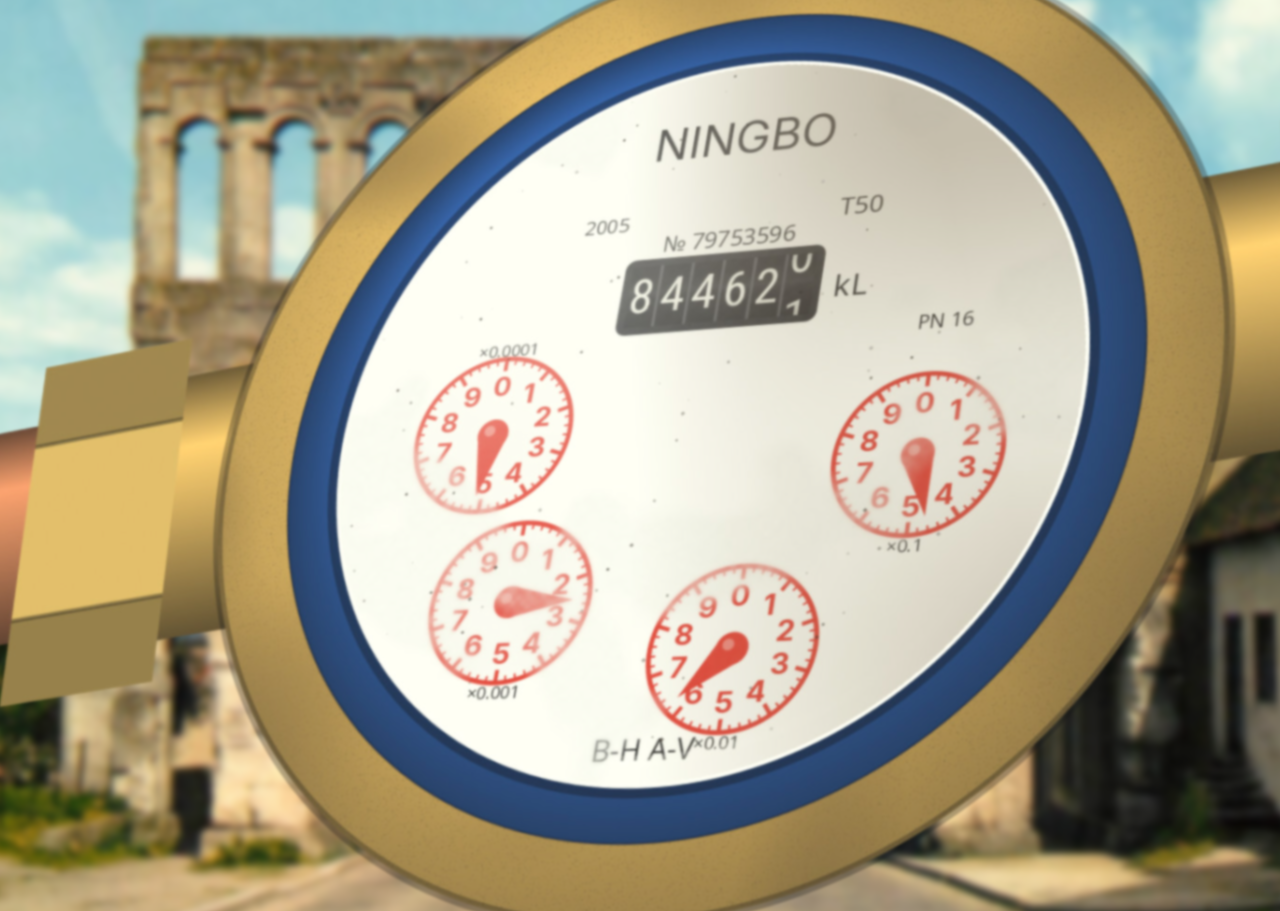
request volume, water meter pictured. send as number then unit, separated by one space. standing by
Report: 844620.4625 kL
